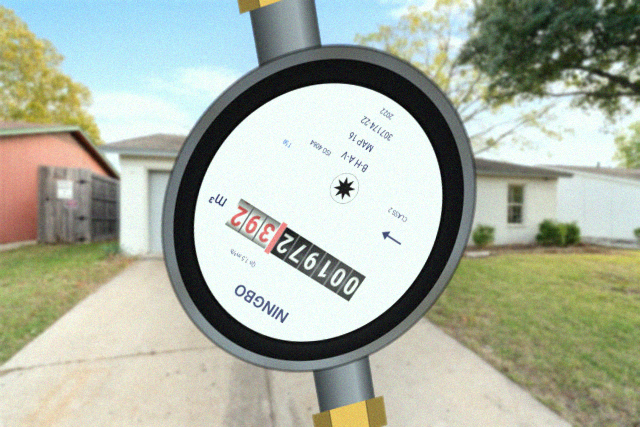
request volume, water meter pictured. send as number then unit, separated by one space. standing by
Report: 1972.392 m³
